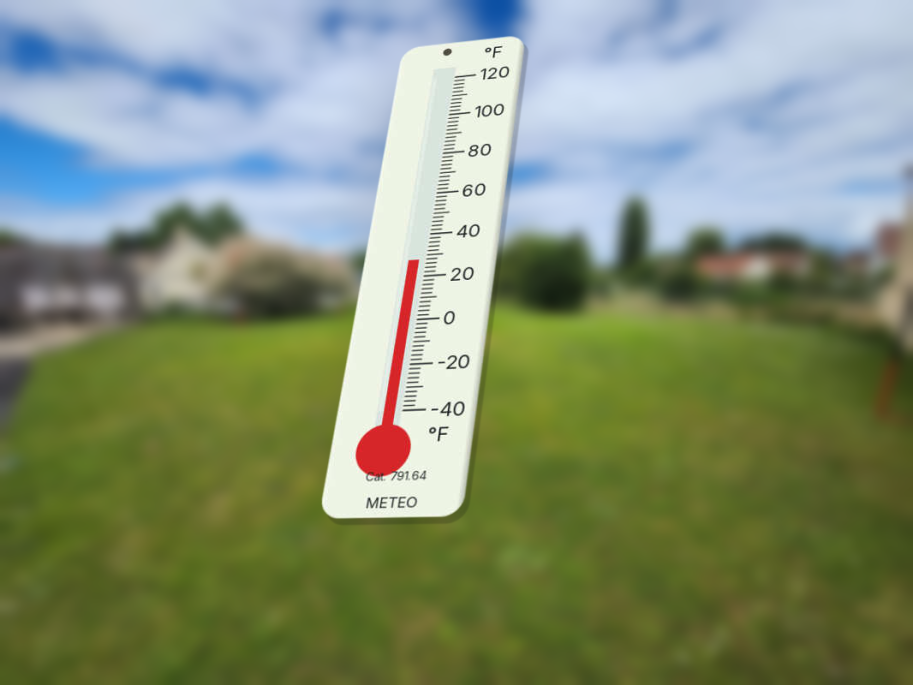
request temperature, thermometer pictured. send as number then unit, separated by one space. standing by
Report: 28 °F
